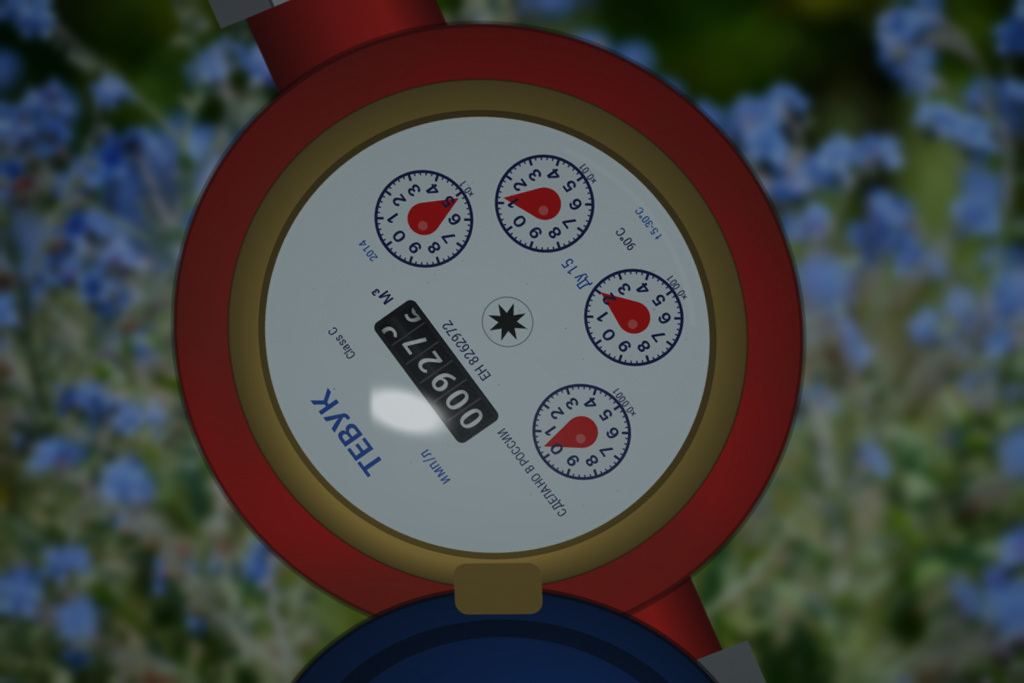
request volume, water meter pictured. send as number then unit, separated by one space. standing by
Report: 9275.5120 m³
